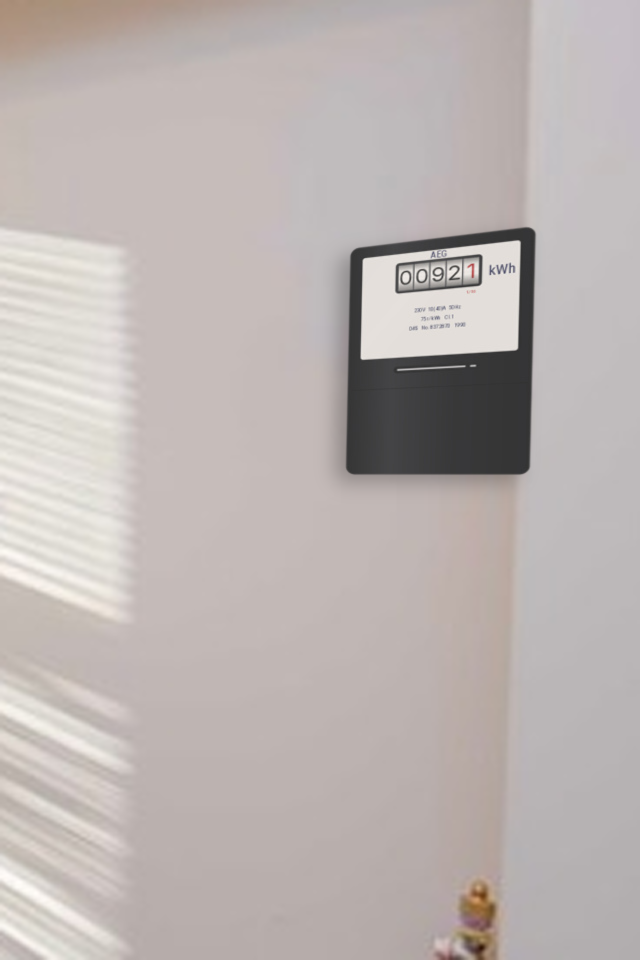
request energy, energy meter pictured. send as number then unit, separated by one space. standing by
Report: 92.1 kWh
